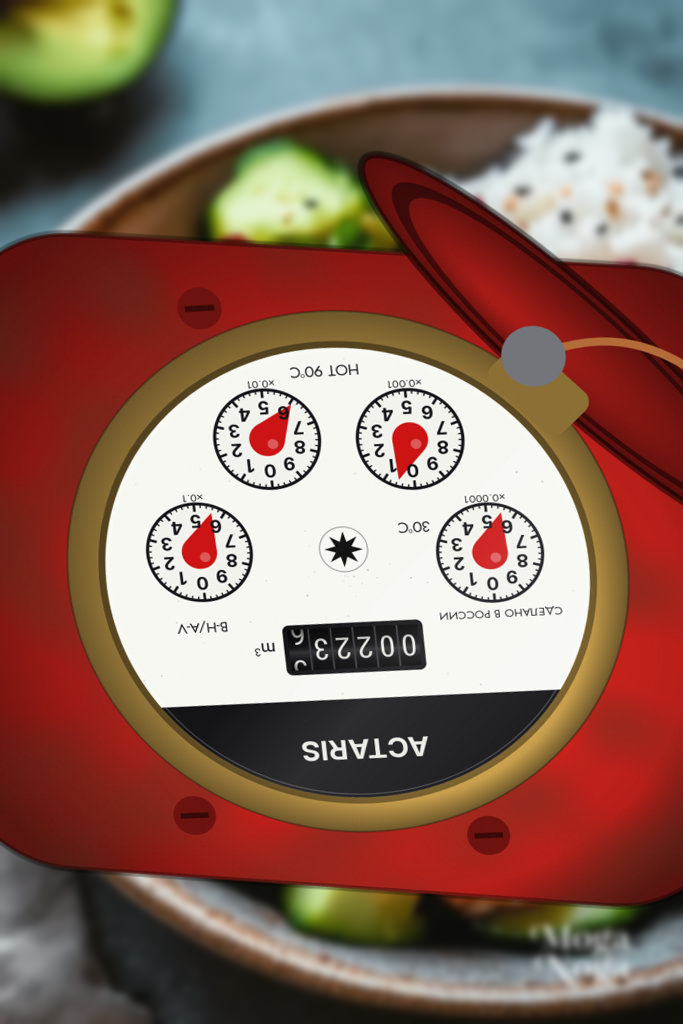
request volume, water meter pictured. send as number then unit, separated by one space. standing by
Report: 2235.5605 m³
